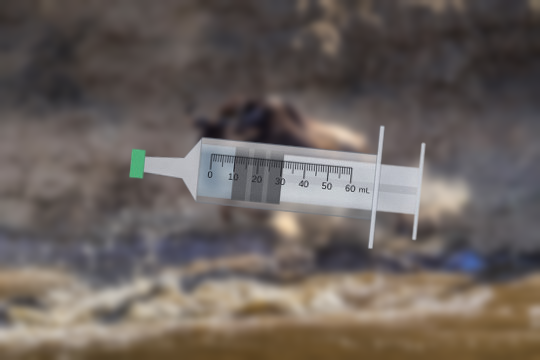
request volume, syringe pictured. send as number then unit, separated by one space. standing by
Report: 10 mL
